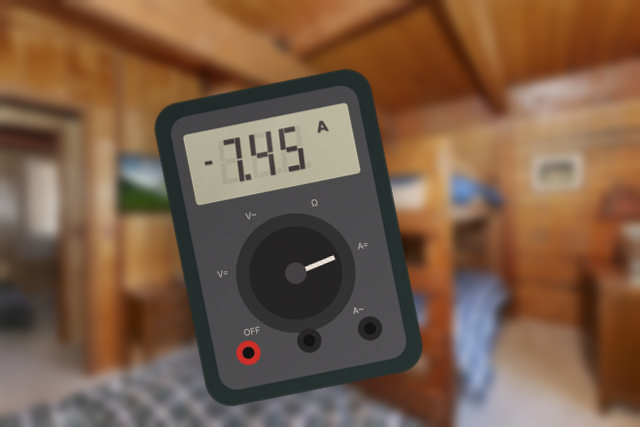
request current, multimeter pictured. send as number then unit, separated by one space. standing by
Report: -7.45 A
